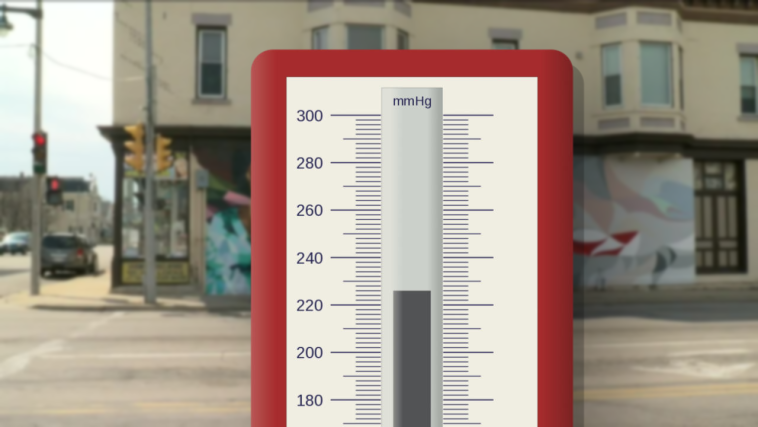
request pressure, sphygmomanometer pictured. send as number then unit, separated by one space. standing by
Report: 226 mmHg
